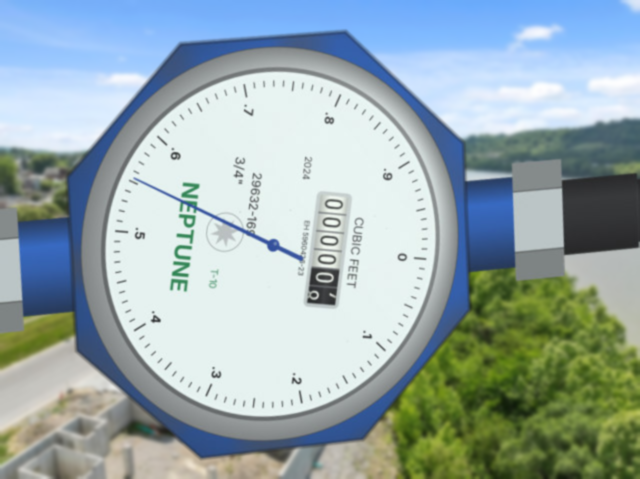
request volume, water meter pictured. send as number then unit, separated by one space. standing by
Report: 7.55 ft³
